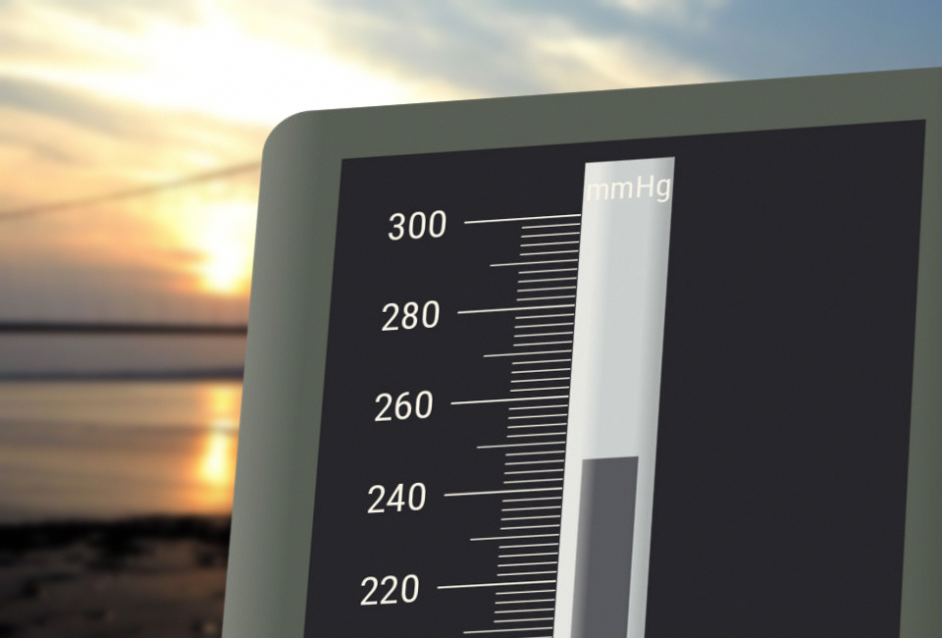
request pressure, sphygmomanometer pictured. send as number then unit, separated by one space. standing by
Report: 246 mmHg
